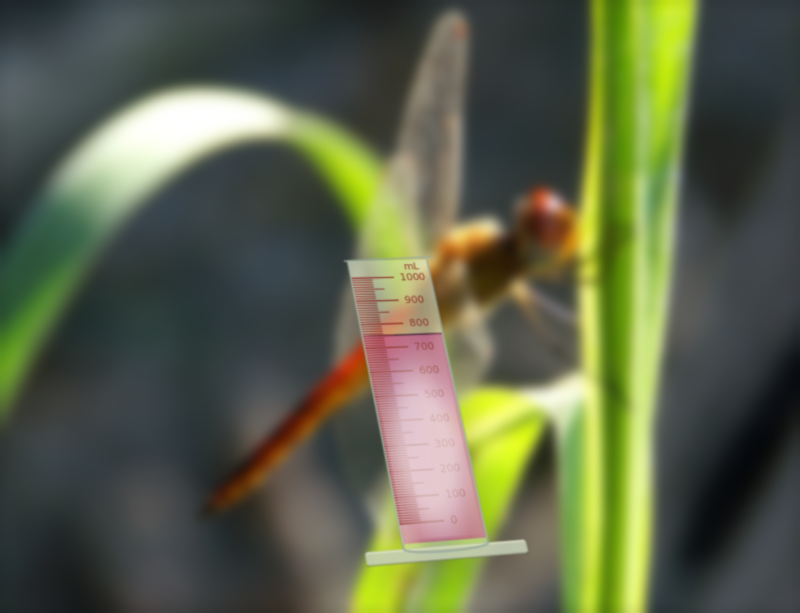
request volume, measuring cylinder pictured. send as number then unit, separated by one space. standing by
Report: 750 mL
